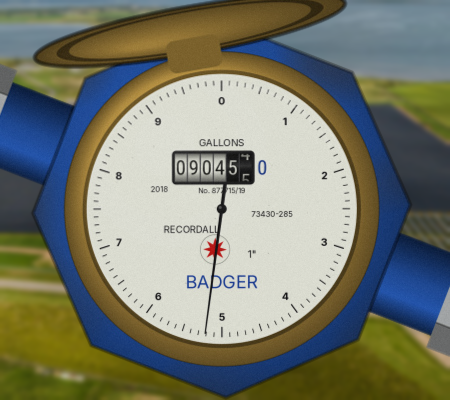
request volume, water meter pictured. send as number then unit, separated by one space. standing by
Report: 904545.2 gal
